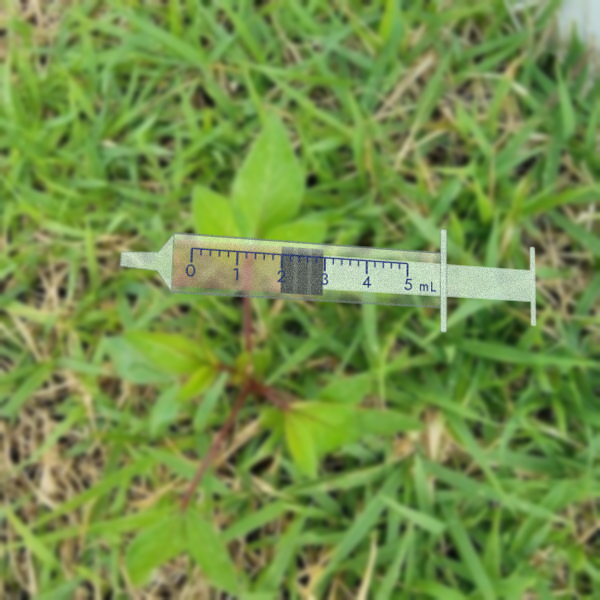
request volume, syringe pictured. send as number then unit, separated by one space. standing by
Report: 2 mL
